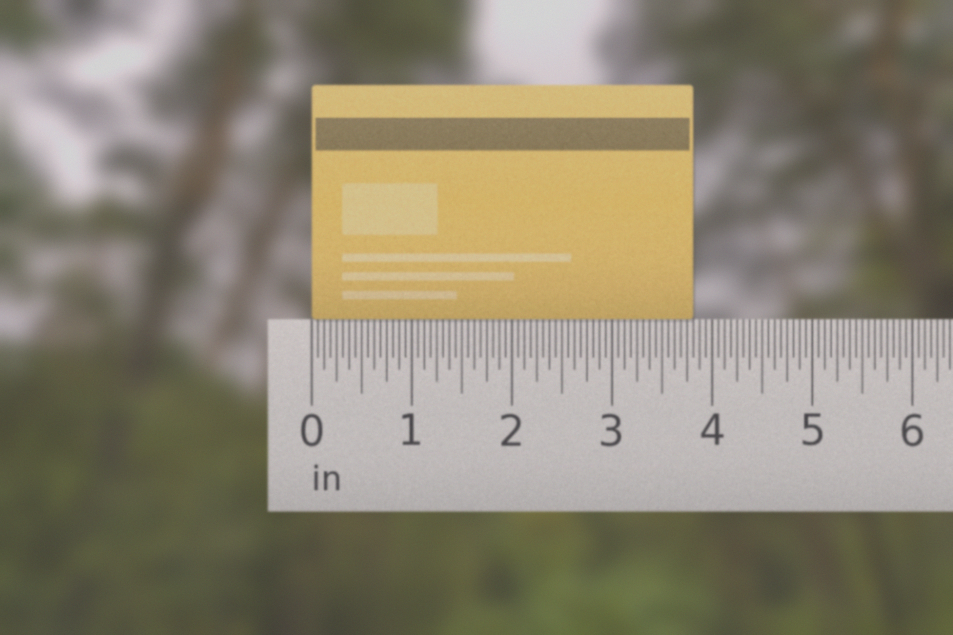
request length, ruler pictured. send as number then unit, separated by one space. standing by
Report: 3.8125 in
